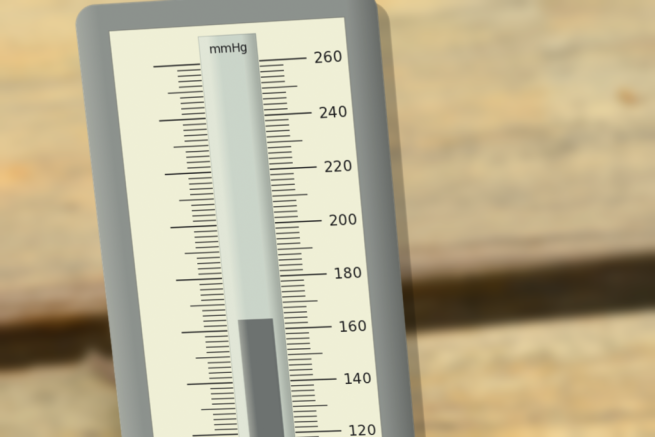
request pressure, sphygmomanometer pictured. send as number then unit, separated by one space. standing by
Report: 164 mmHg
